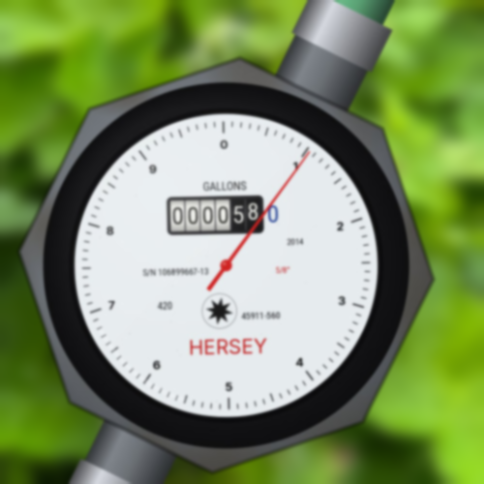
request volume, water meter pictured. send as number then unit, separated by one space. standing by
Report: 581.0 gal
